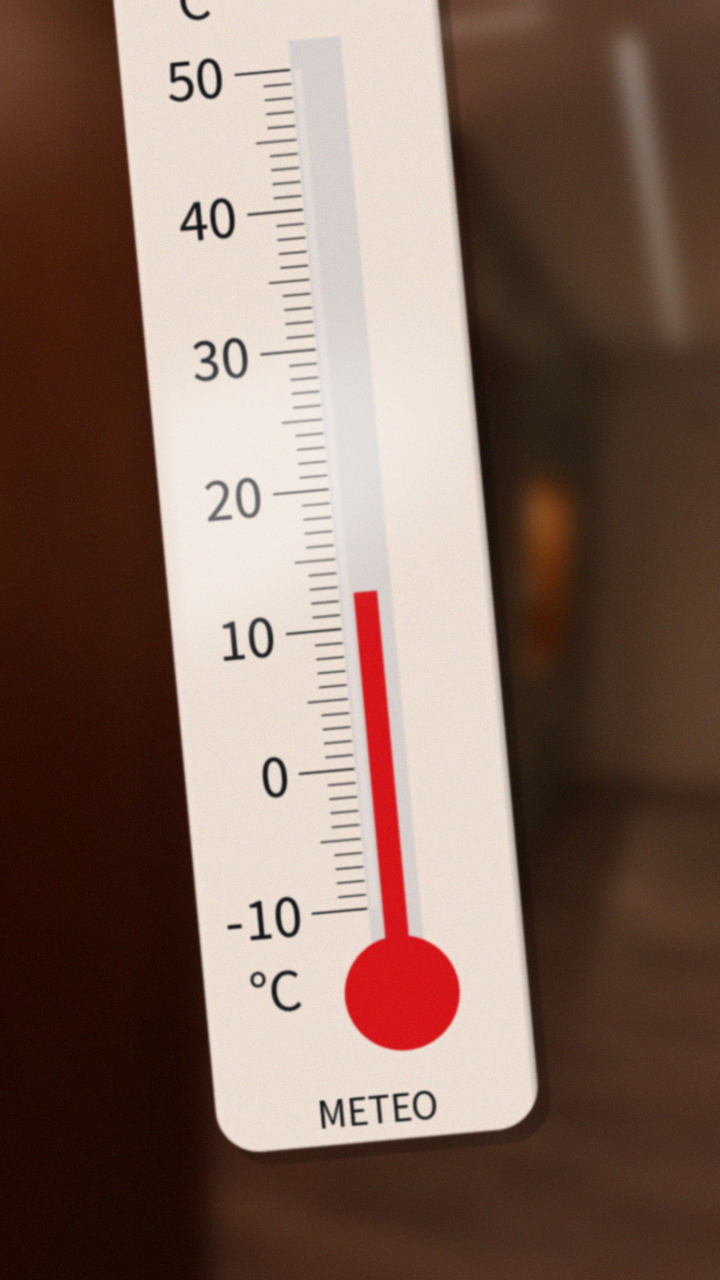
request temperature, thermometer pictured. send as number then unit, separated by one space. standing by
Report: 12.5 °C
